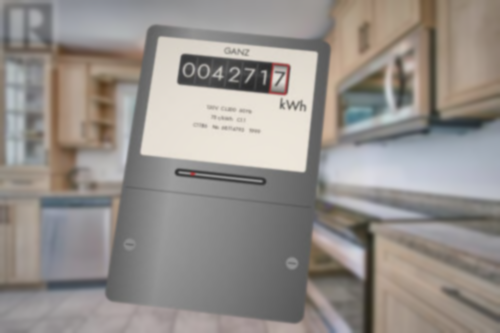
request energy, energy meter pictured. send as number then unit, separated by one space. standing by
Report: 4271.7 kWh
